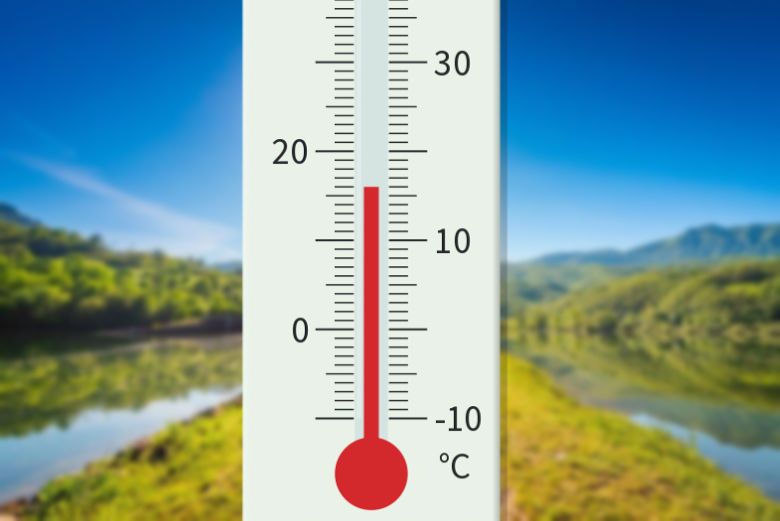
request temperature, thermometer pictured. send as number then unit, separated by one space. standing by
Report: 16 °C
